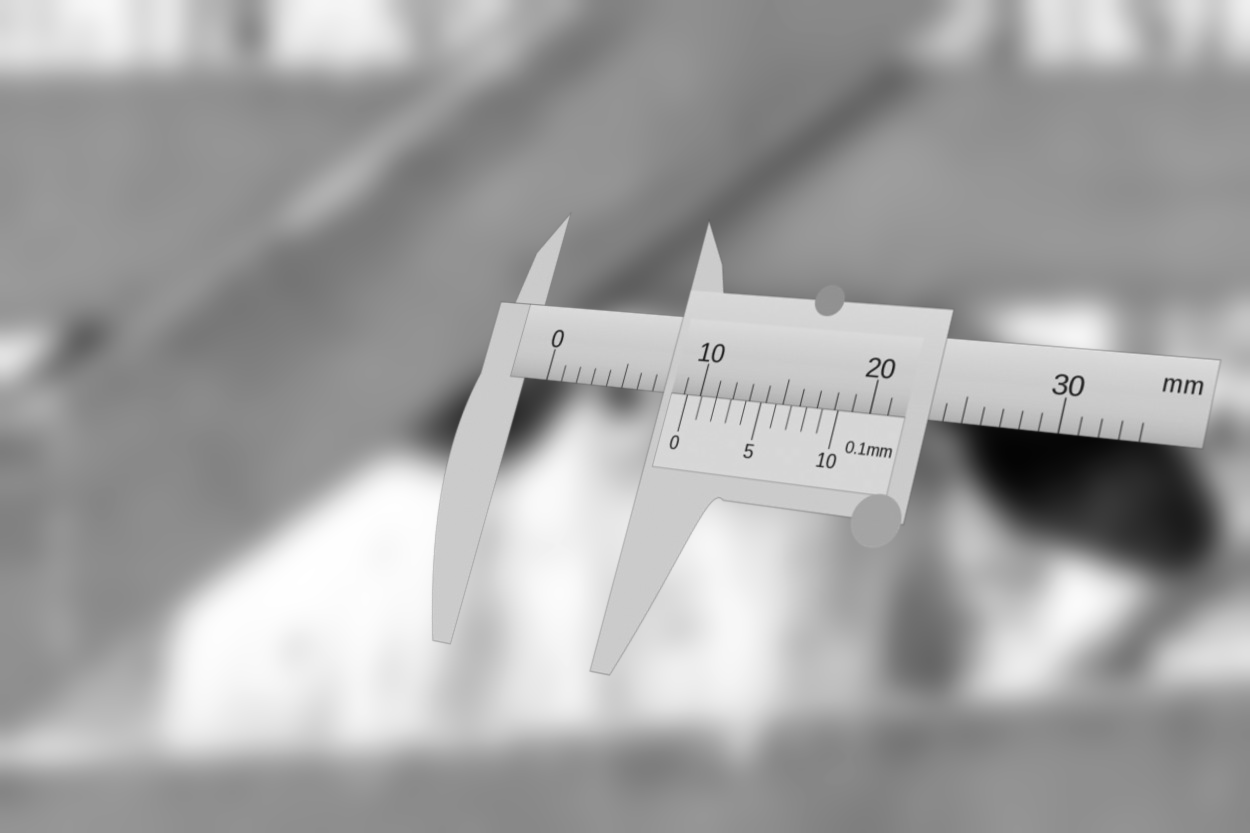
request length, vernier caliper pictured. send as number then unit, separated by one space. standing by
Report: 9.2 mm
